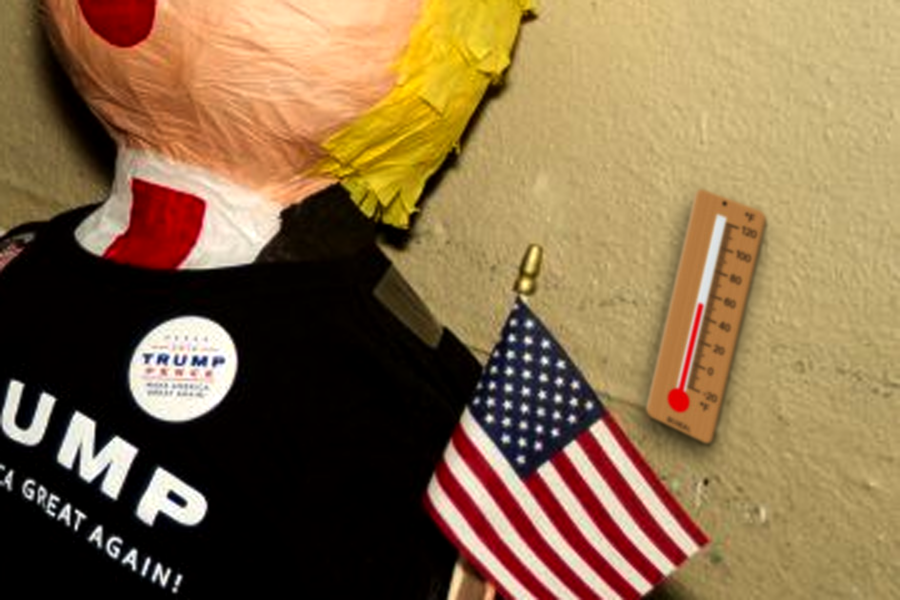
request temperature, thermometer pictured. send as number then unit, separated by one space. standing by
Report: 50 °F
